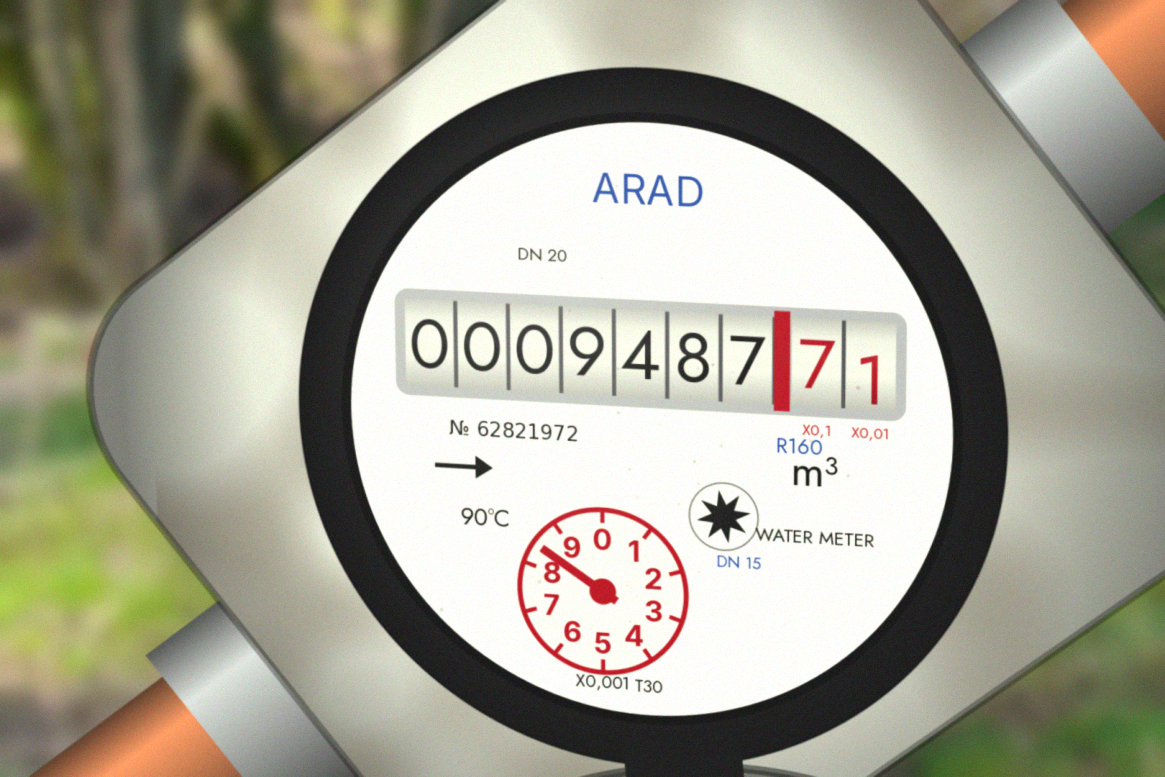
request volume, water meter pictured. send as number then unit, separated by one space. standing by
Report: 9487.708 m³
